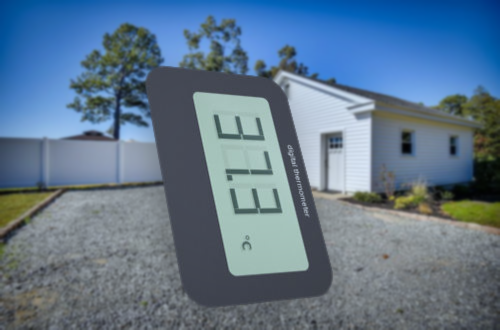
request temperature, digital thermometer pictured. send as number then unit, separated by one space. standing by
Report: 37.3 °C
